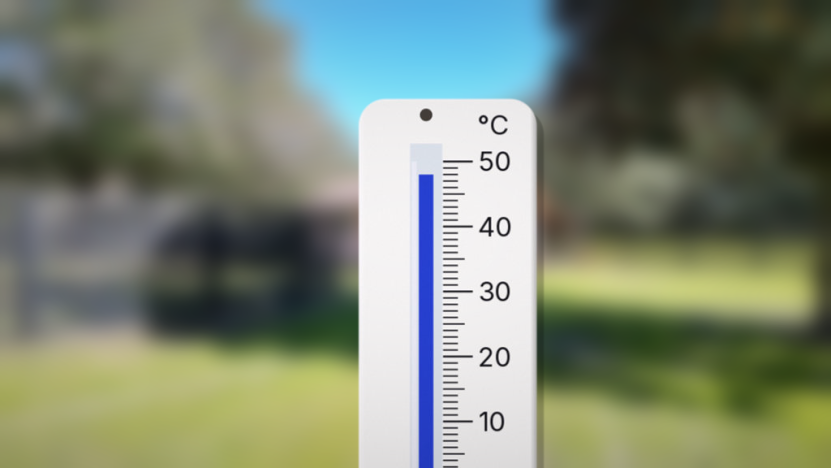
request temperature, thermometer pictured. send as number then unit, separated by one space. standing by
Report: 48 °C
